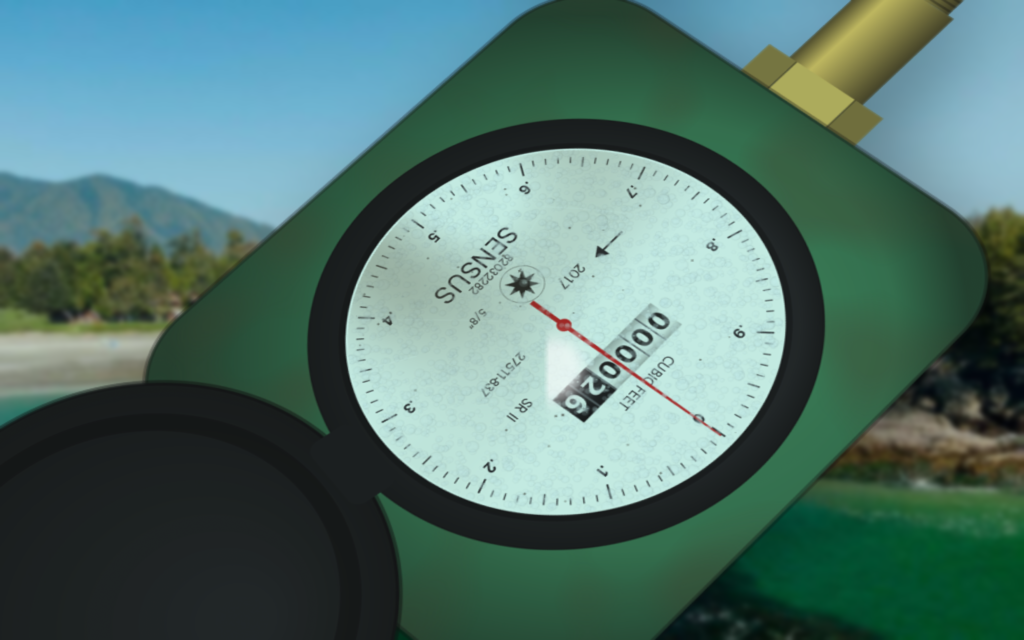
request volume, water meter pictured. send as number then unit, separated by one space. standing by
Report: 26.00 ft³
